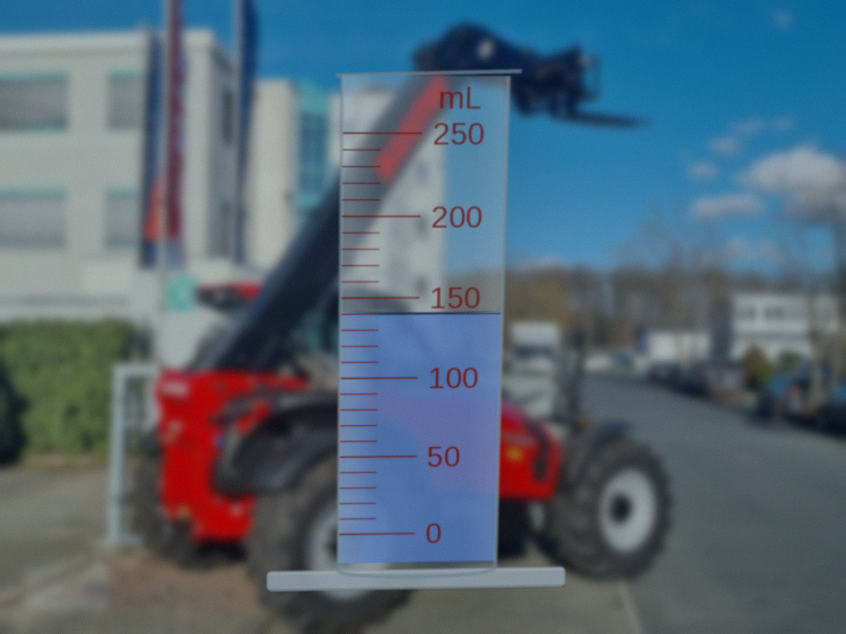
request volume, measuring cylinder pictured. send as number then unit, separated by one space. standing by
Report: 140 mL
